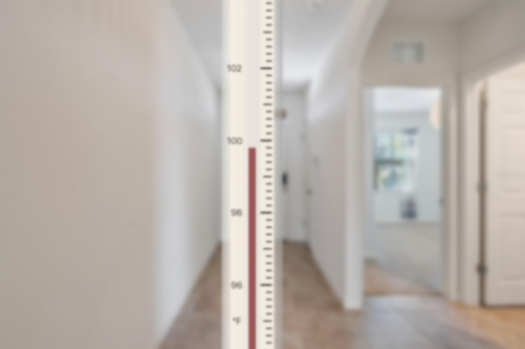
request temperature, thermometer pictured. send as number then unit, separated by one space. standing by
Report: 99.8 °F
